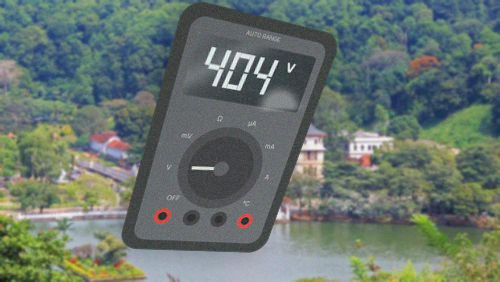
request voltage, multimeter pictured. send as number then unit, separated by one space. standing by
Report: 404 V
